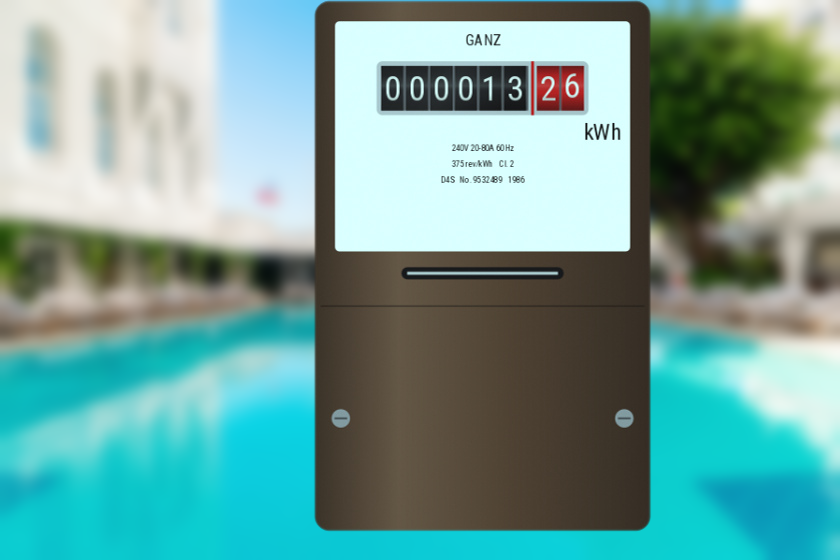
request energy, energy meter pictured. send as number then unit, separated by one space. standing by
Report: 13.26 kWh
